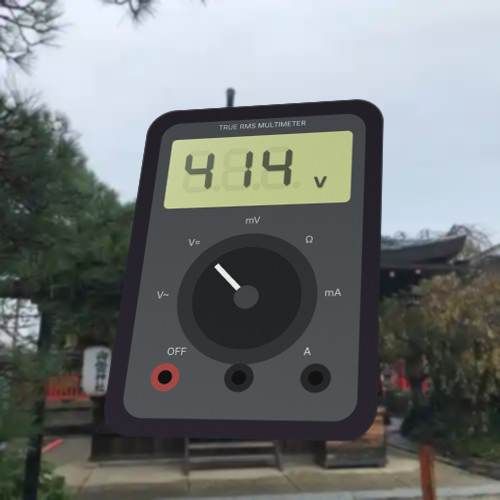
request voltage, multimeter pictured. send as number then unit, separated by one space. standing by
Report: 414 V
